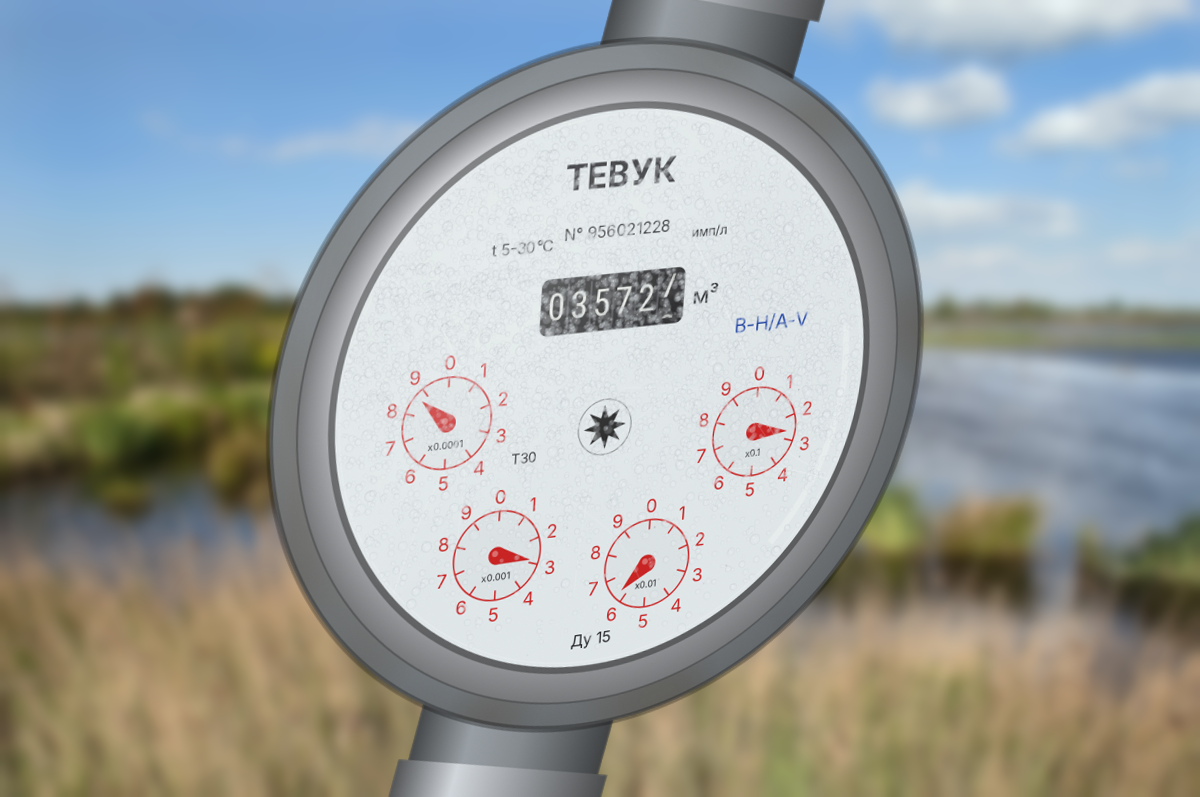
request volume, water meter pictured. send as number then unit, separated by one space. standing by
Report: 35727.2628 m³
